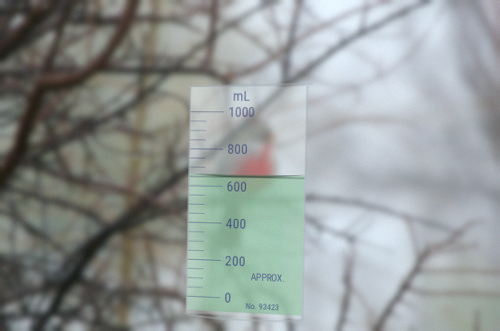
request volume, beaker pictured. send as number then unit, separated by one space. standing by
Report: 650 mL
